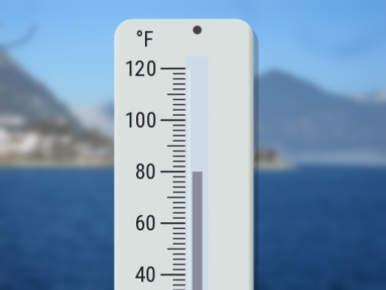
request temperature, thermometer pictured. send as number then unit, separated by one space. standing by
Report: 80 °F
